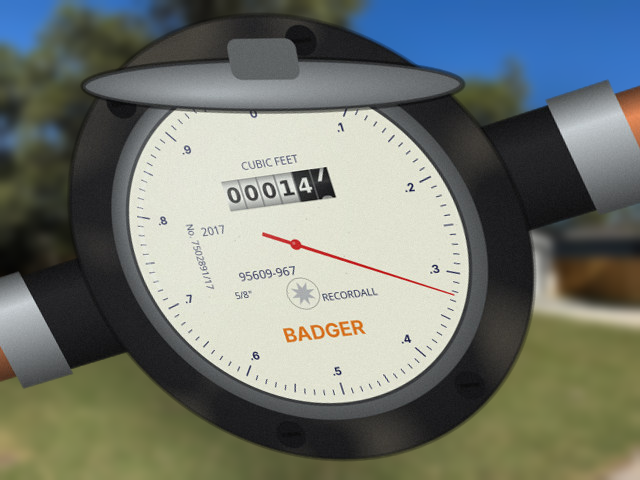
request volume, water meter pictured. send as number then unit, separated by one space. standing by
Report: 147.32 ft³
